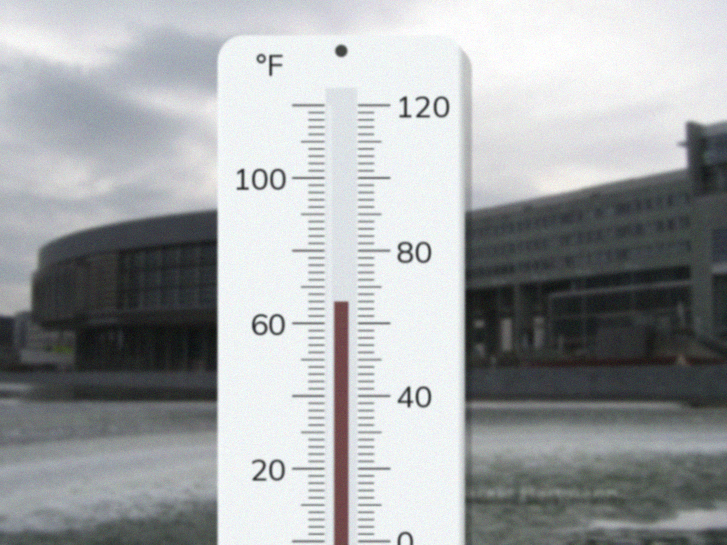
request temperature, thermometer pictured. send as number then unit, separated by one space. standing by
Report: 66 °F
